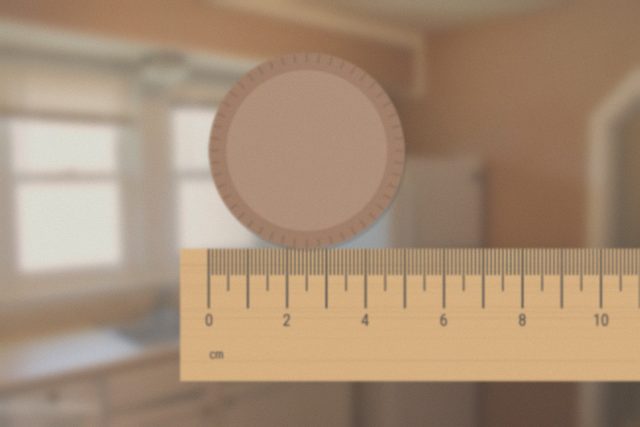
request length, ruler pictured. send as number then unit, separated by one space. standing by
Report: 5 cm
